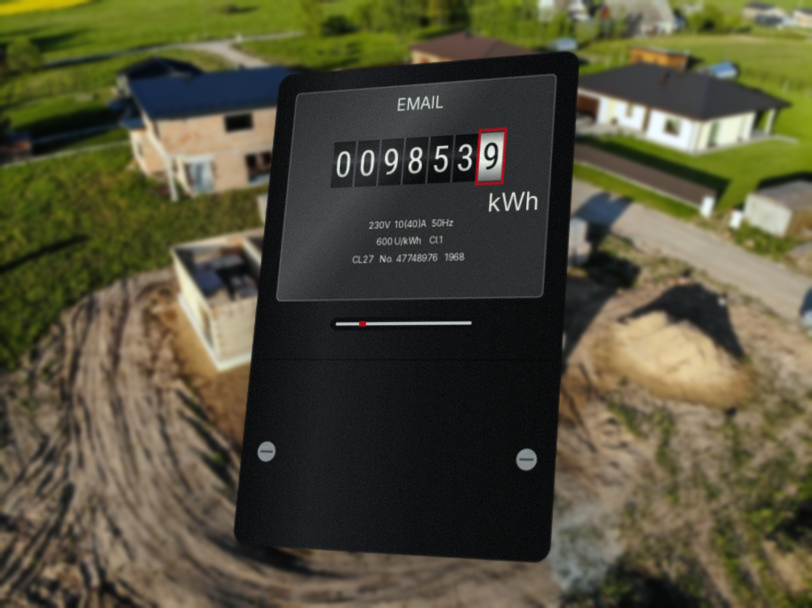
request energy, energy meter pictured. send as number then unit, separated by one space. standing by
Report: 9853.9 kWh
